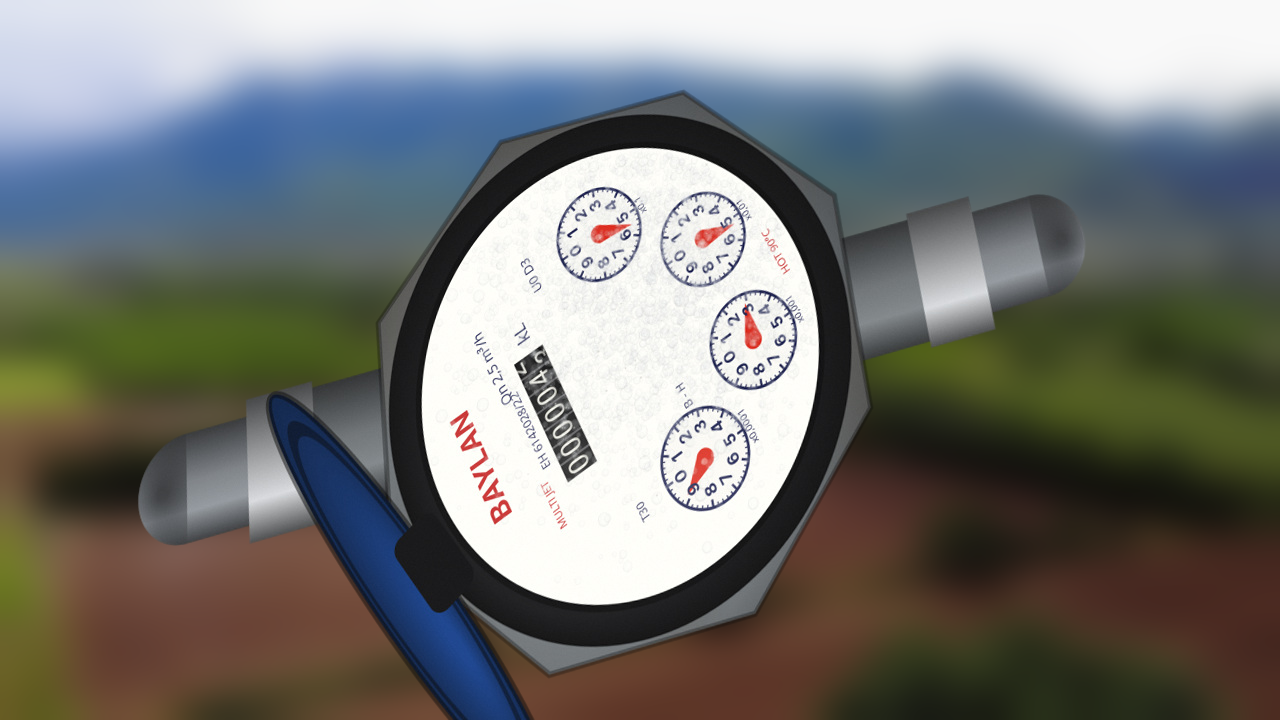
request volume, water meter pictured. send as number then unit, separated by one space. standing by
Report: 42.5529 kL
